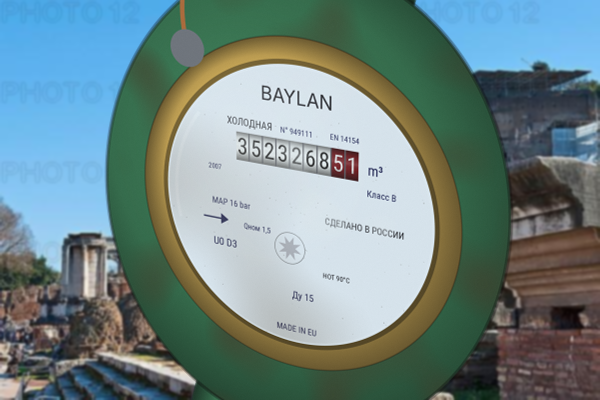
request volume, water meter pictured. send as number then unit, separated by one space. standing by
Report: 3523268.51 m³
